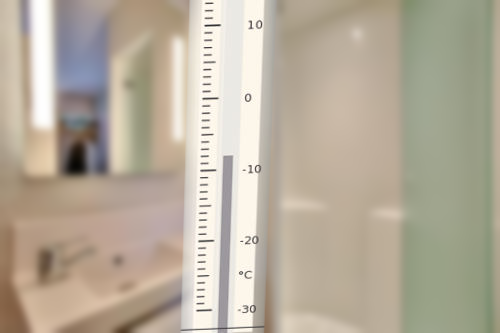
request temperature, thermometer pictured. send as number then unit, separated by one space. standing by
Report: -8 °C
